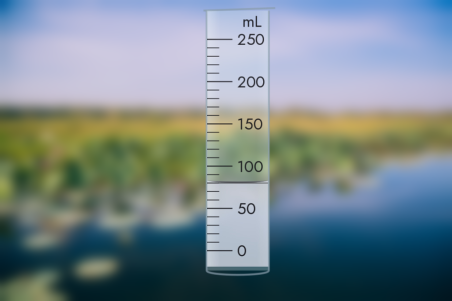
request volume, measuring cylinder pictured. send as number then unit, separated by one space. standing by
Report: 80 mL
